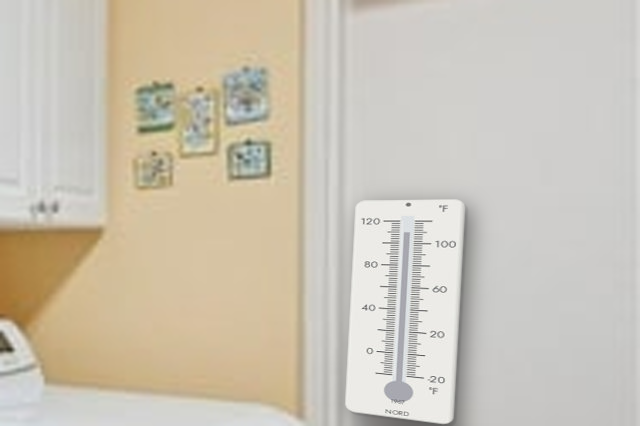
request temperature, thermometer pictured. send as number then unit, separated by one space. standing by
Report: 110 °F
